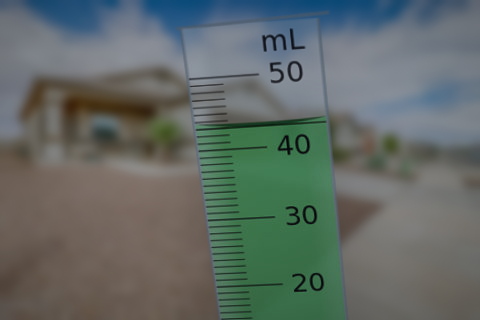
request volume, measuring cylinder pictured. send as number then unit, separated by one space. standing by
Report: 43 mL
